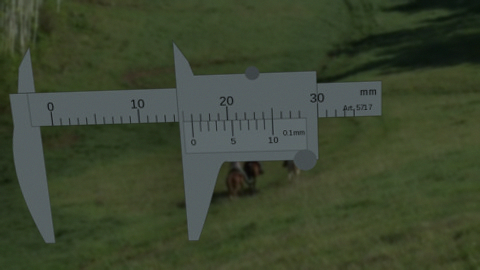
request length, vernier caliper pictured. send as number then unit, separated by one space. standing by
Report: 16.0 mm
